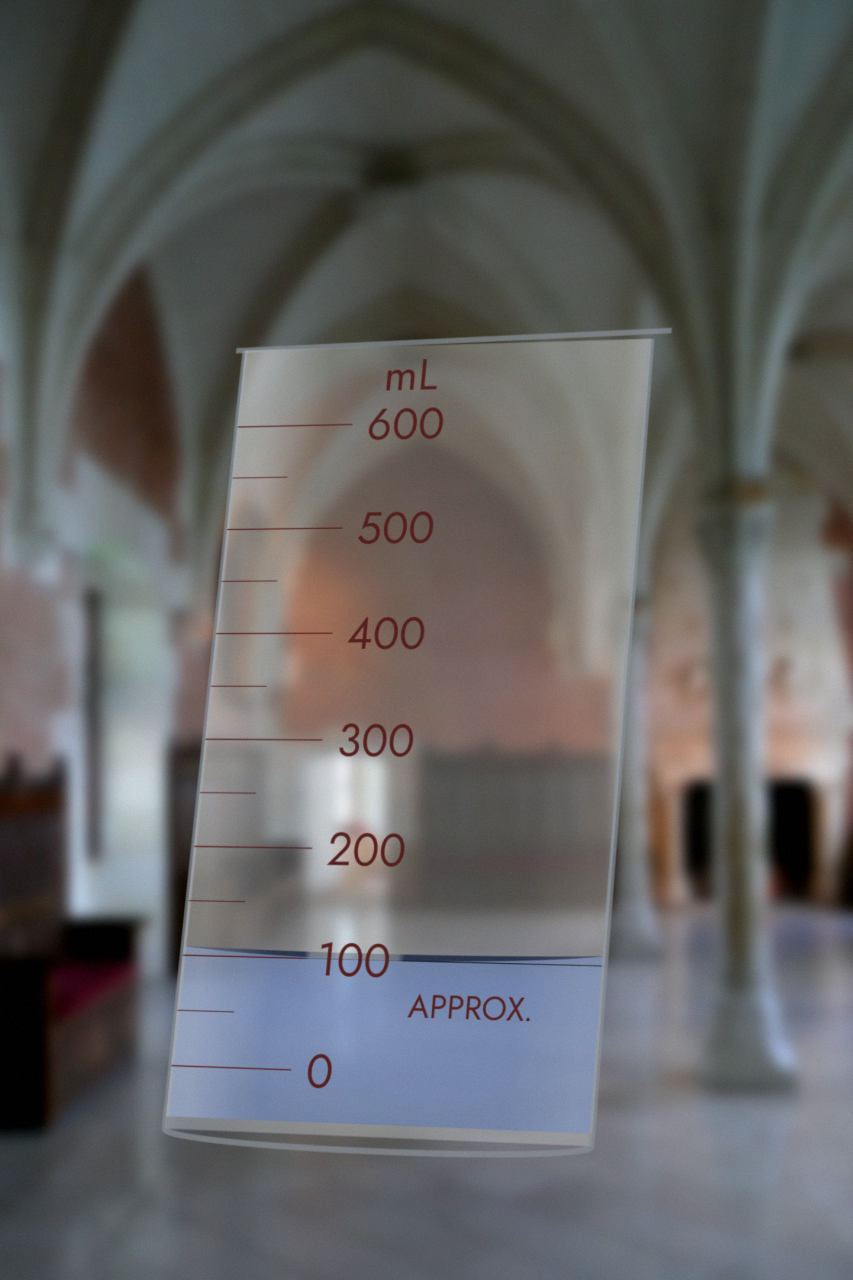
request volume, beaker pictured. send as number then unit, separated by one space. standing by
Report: 100 mL
